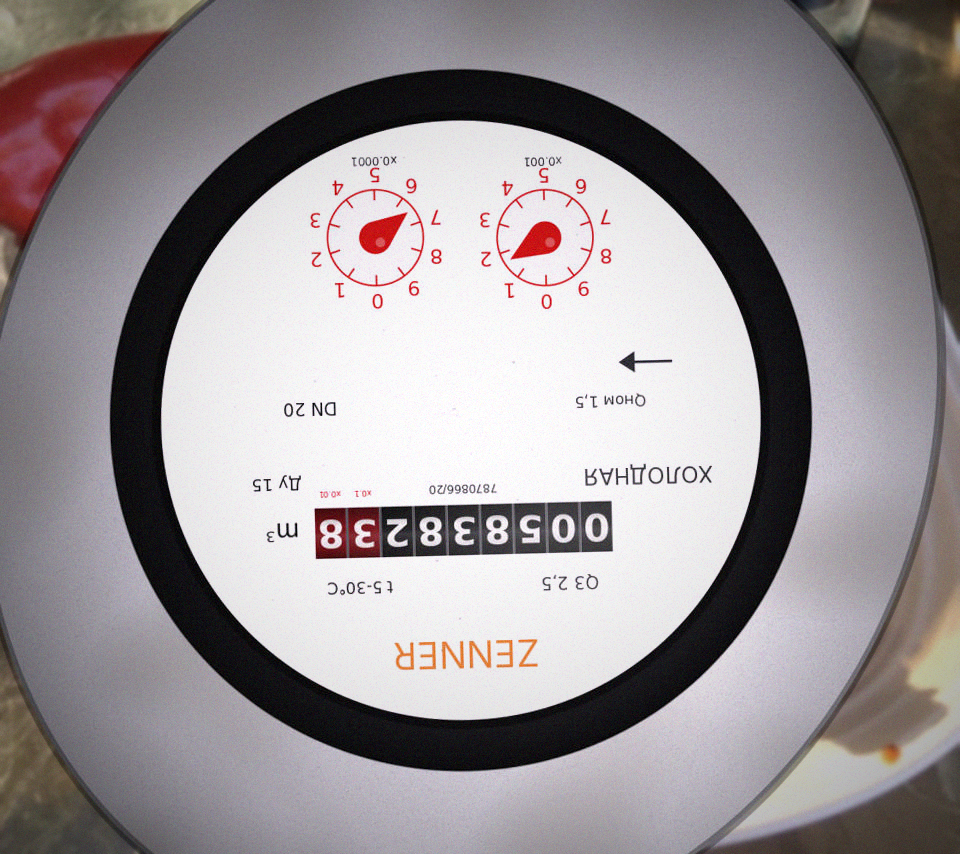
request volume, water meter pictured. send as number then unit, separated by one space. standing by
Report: 58382.3816 m³
